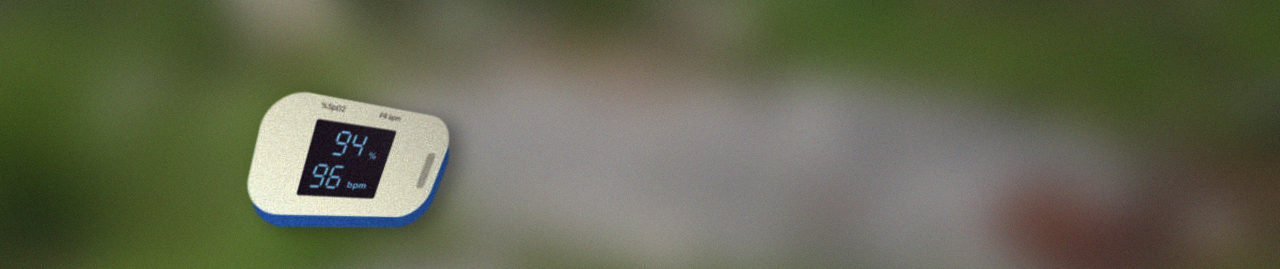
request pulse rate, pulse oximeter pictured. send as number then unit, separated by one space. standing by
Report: 96 bpm
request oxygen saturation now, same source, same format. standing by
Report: 94 %
